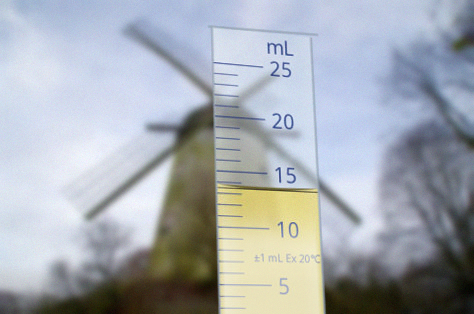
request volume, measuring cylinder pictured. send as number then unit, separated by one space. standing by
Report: 13.5 mL
